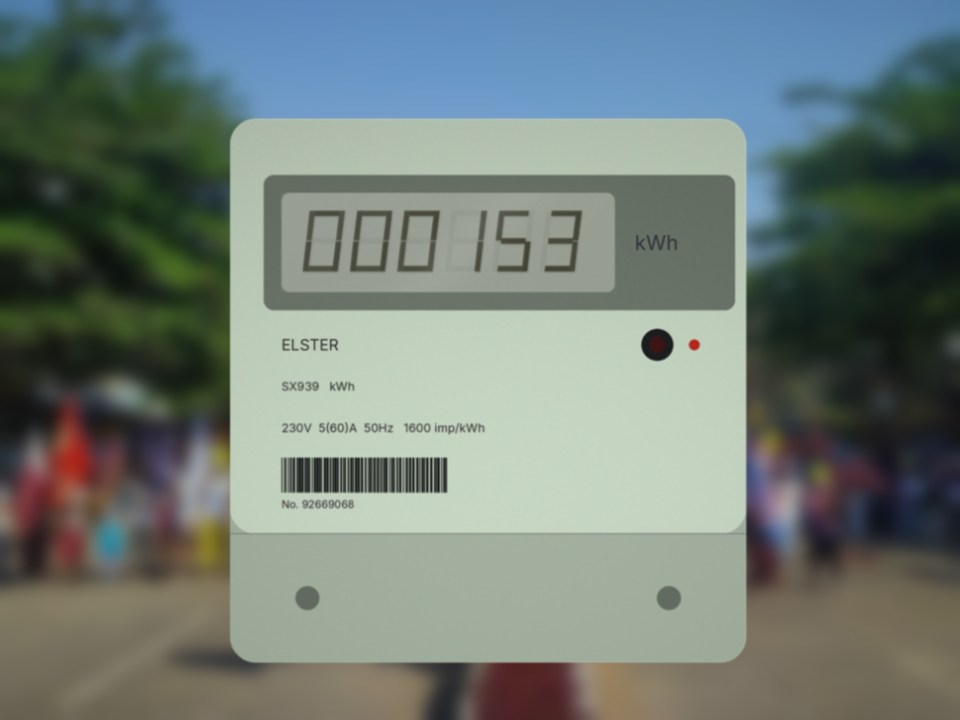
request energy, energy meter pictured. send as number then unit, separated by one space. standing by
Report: 153 kWh
